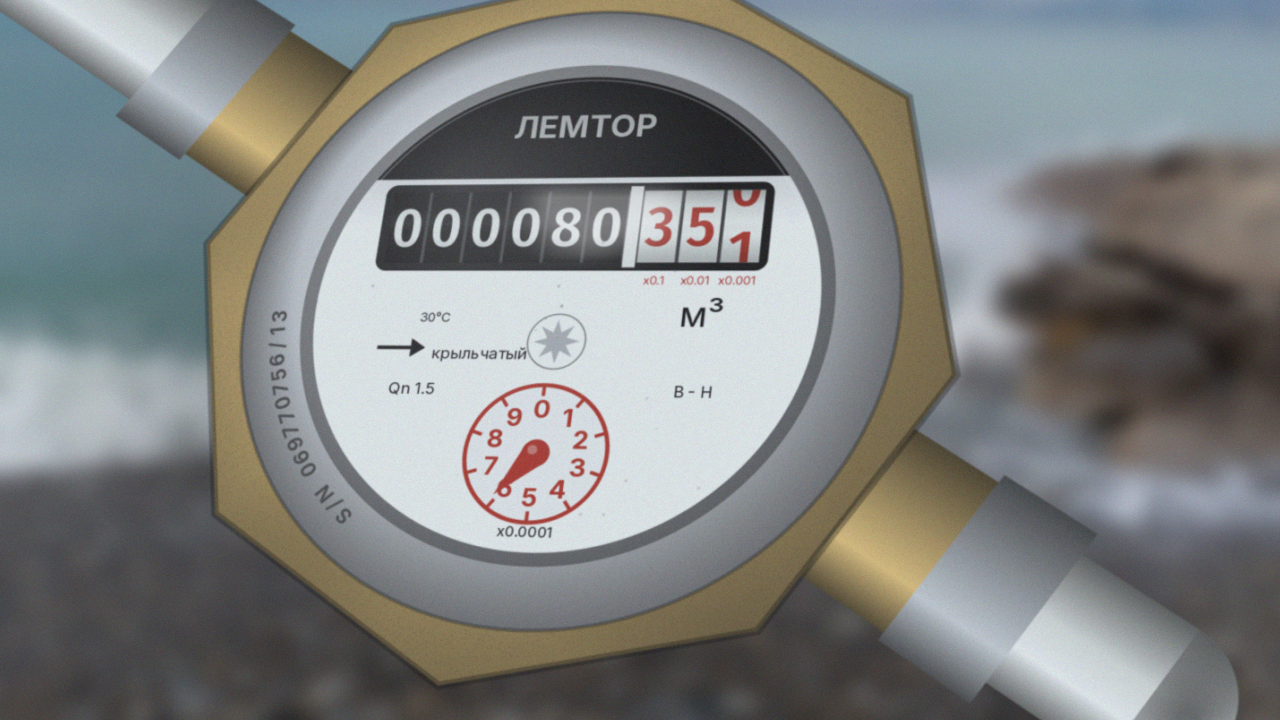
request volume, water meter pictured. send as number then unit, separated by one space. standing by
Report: 80.3506 m³
